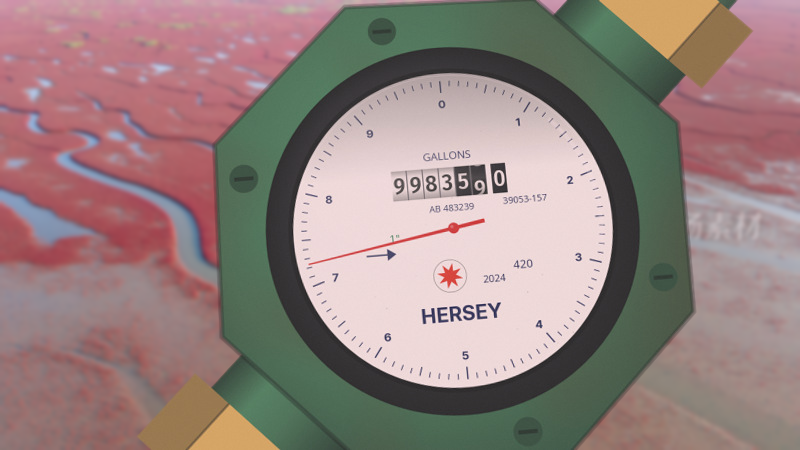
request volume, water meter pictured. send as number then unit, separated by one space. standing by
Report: 9983587.2 gal
